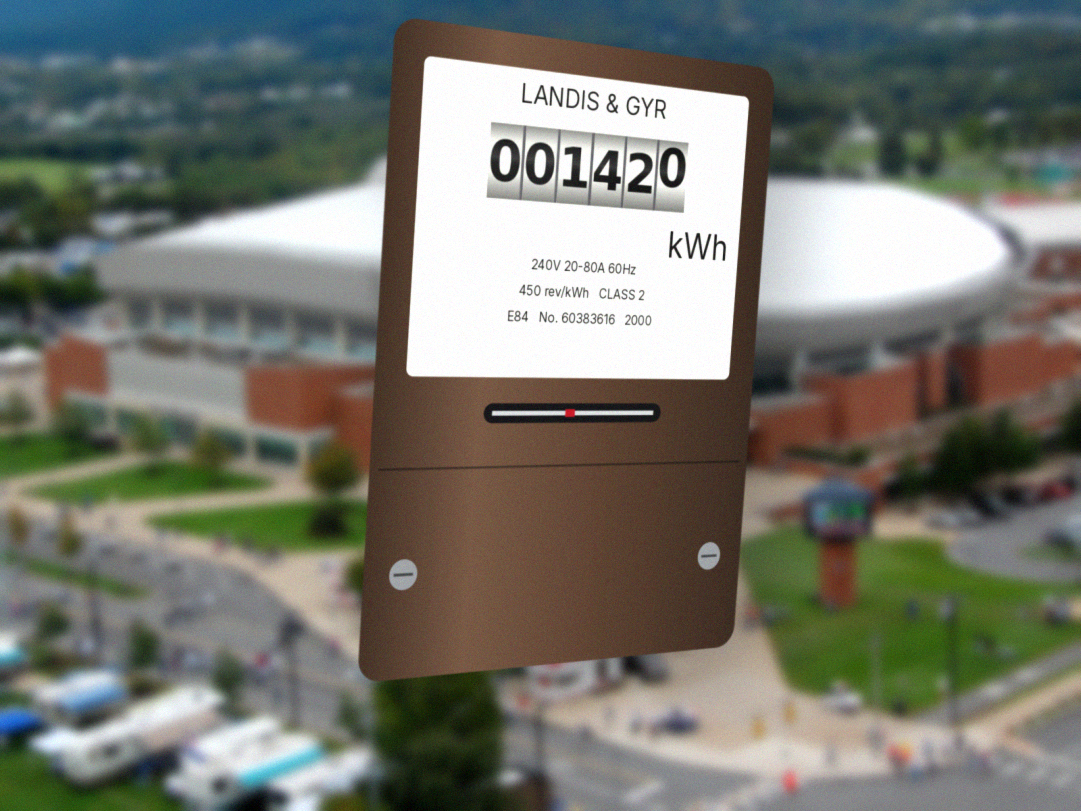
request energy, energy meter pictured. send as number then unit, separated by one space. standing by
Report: 1420 kWh
